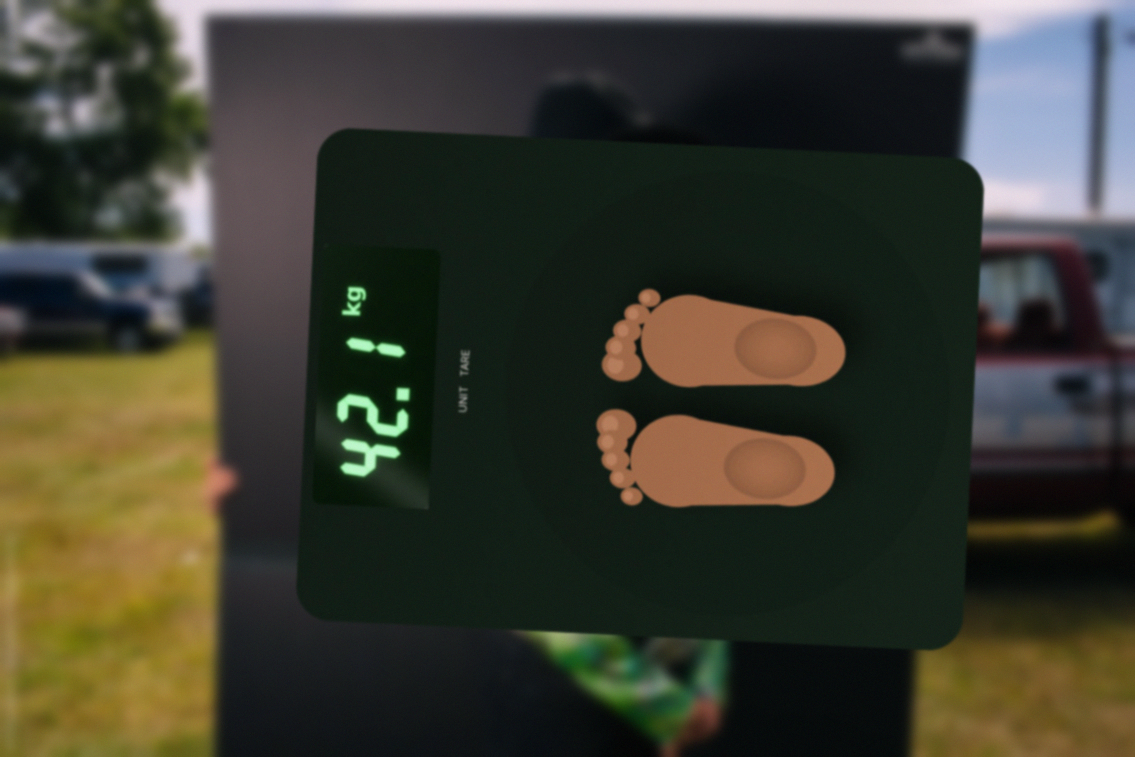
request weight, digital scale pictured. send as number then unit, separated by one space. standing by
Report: 42.1 kg
